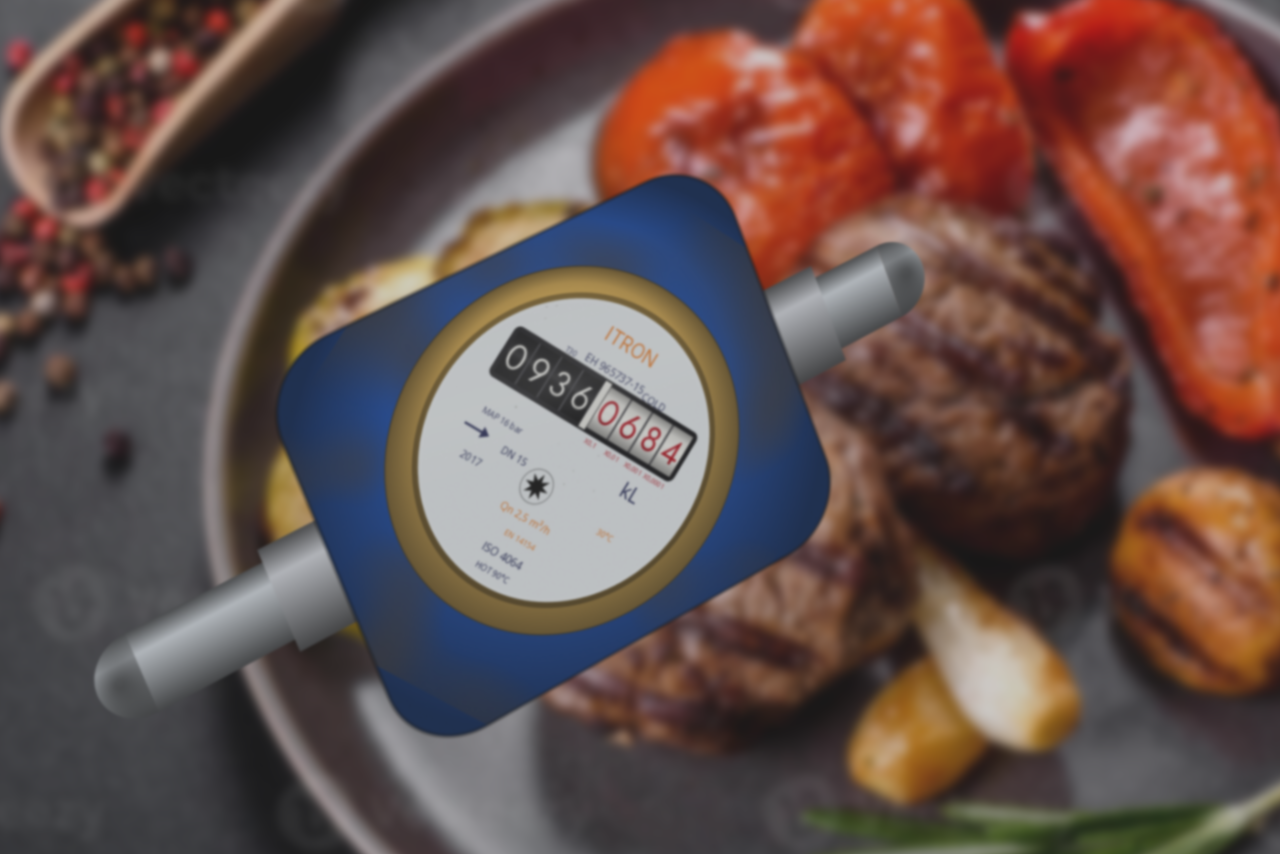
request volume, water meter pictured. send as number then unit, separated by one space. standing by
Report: 936.0684 kL
